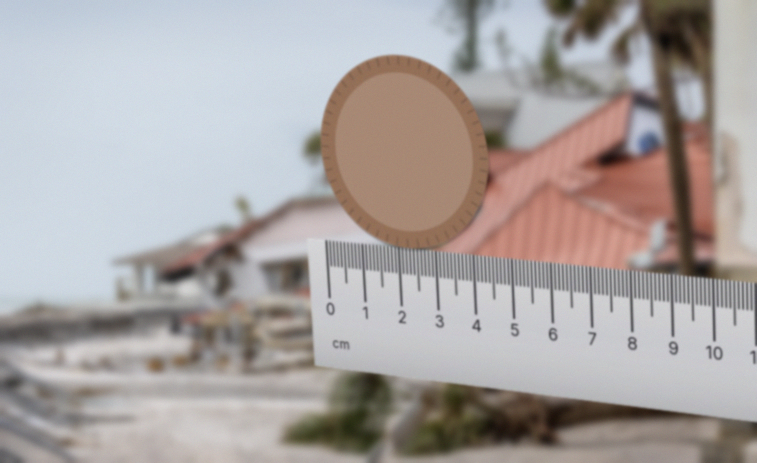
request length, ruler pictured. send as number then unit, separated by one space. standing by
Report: 4.5 cm
